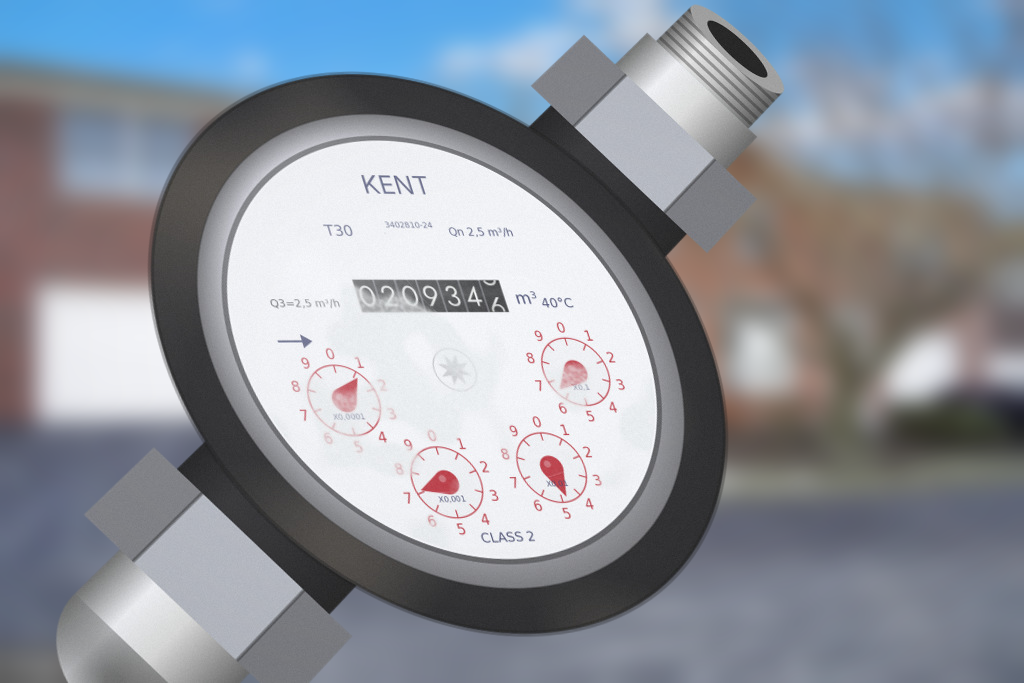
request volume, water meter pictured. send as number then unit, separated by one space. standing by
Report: 209345.6471 m³
